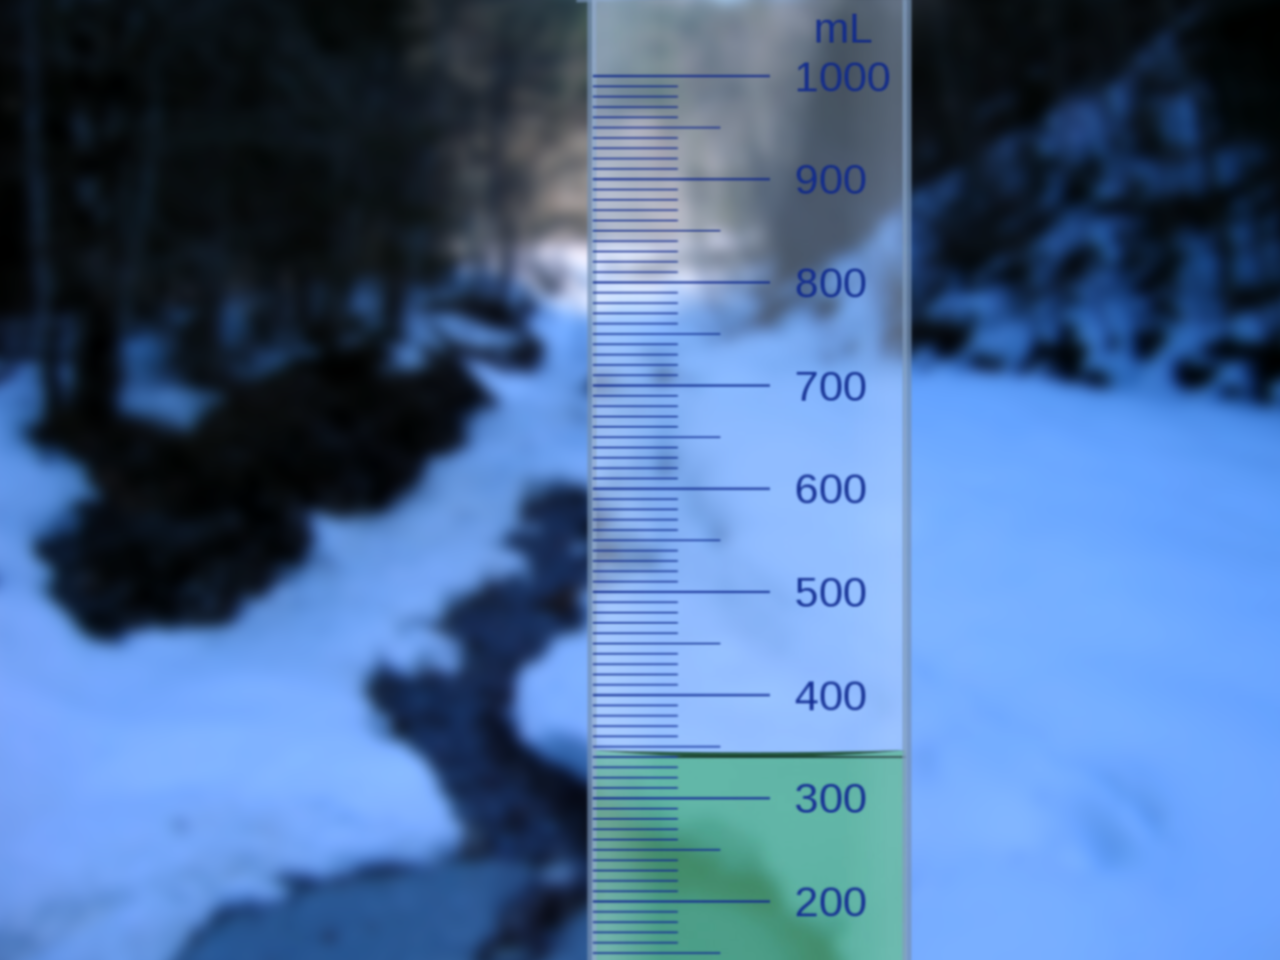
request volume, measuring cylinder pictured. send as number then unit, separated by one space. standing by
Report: 340 mL
